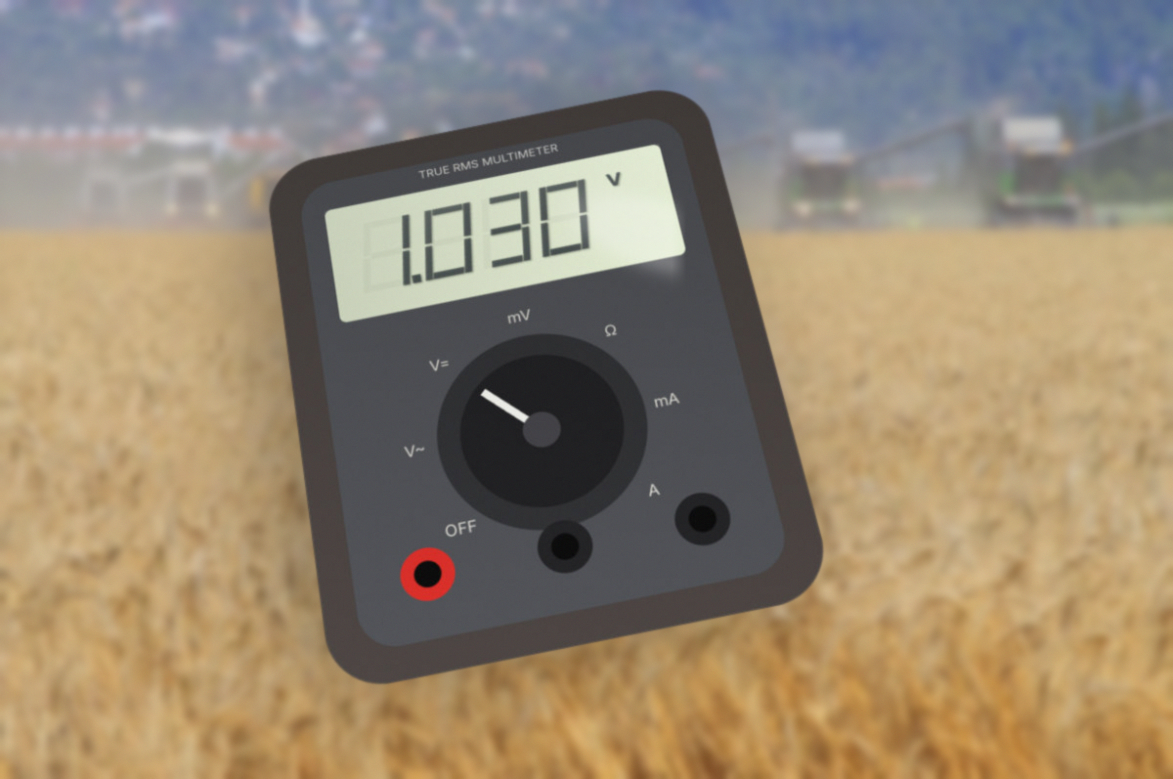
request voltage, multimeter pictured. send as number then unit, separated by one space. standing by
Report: 1.030 V
